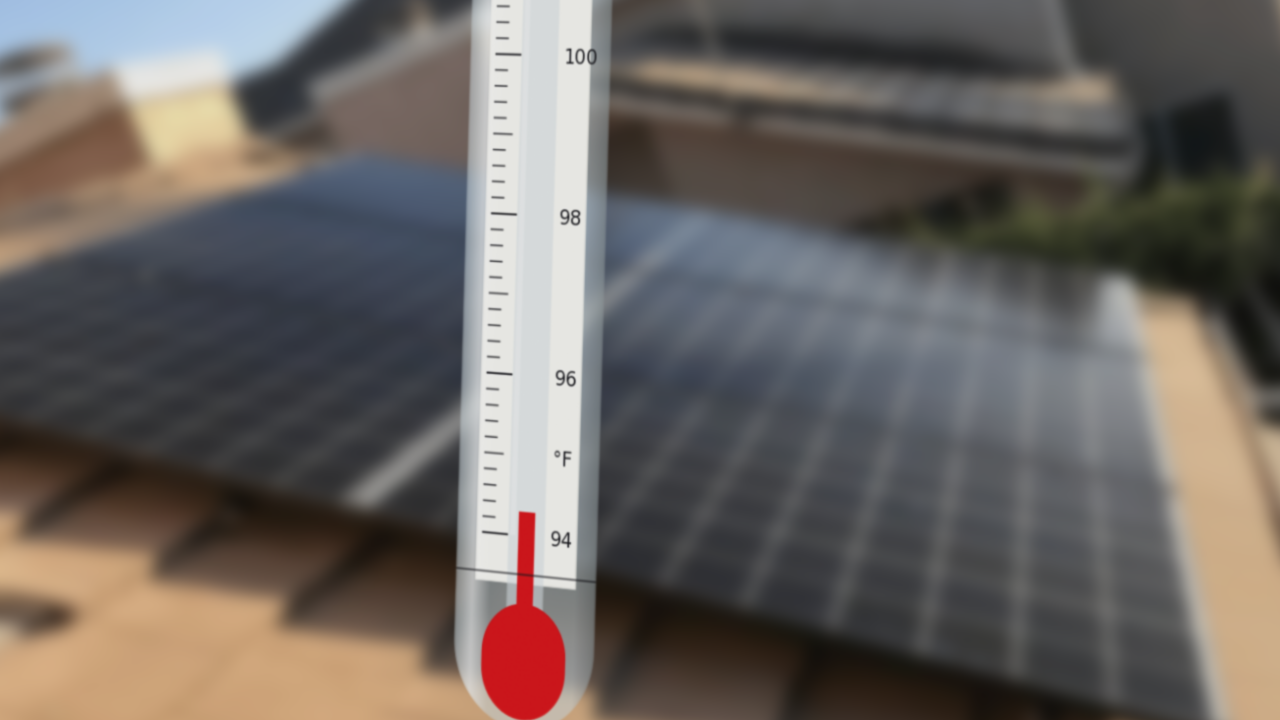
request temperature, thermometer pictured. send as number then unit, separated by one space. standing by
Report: 94.3 °F
